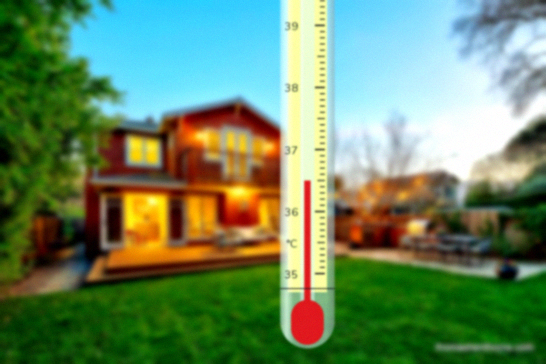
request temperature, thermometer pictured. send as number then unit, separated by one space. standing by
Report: 36.5 °C
